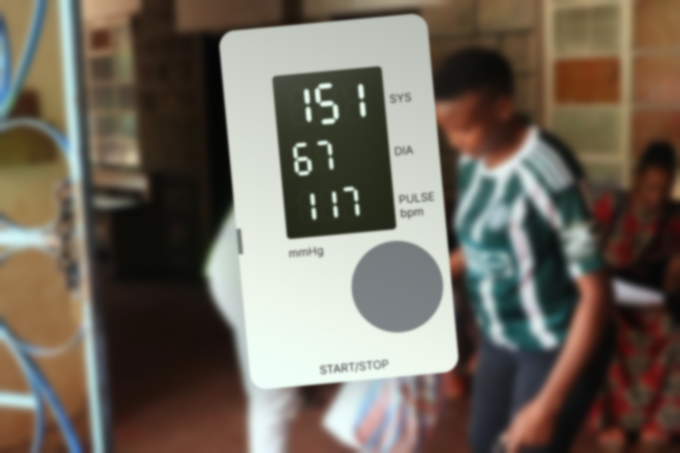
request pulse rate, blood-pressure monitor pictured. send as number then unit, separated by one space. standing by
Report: 117 bpm
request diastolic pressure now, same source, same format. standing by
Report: 67 mmHg
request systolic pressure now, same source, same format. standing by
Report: 151 mmHg
